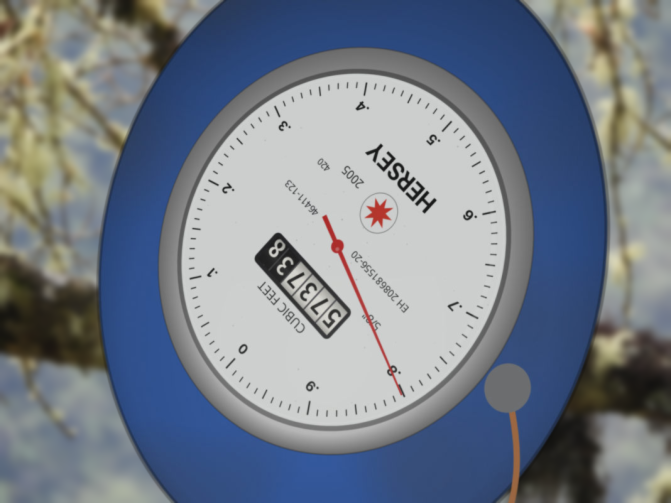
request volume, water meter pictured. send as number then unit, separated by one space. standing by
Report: 573737.80 ft³
